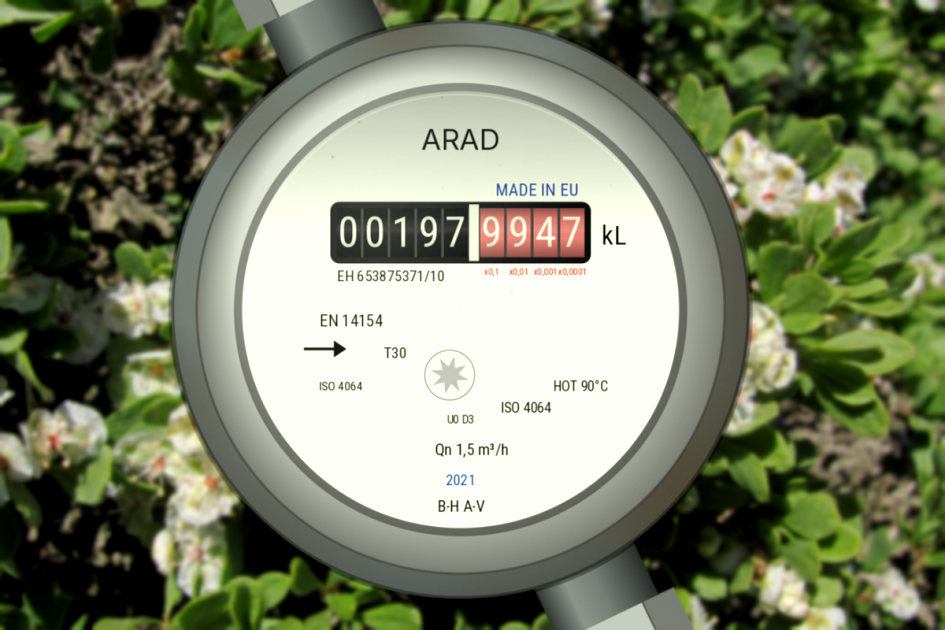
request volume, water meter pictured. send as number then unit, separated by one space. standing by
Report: 197.9947 kL
